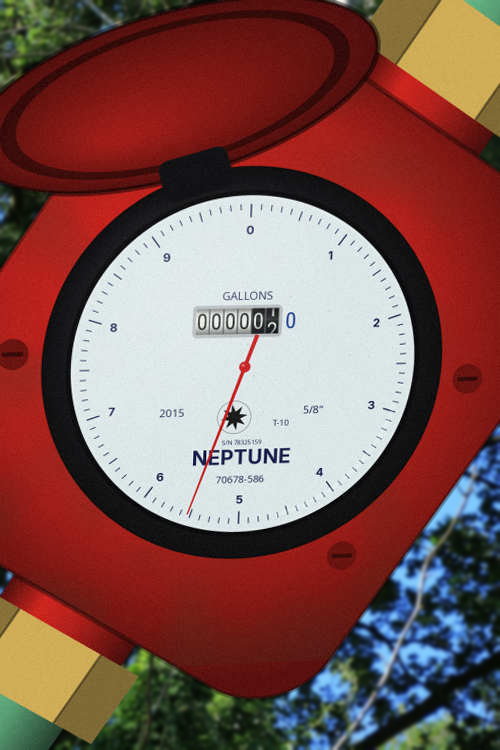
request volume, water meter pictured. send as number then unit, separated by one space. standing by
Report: 15.5 gal
